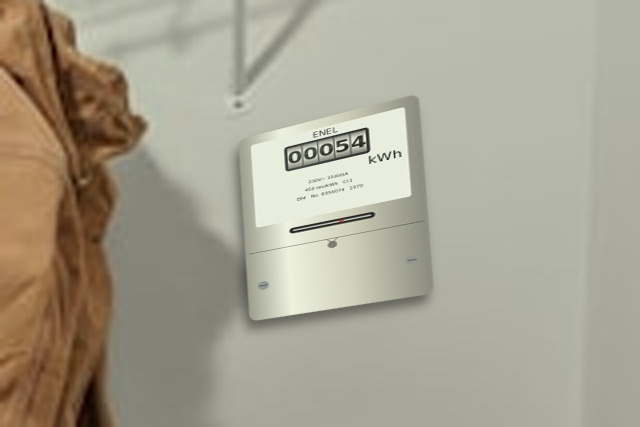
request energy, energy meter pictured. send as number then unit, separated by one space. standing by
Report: 54 kWh
